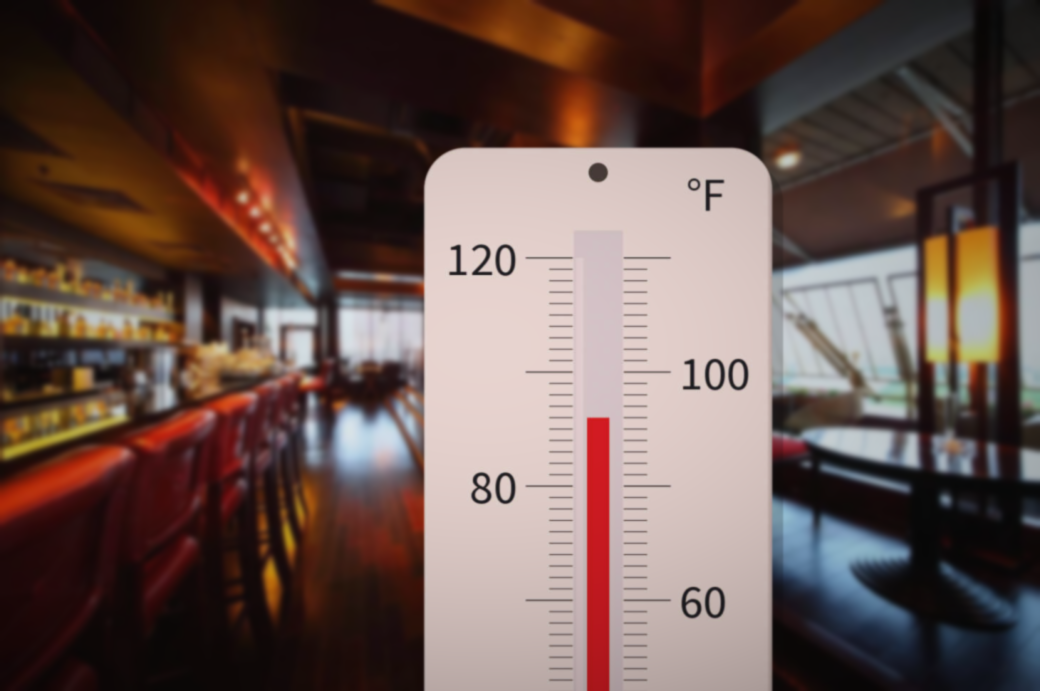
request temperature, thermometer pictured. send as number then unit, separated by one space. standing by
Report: 92 °F
